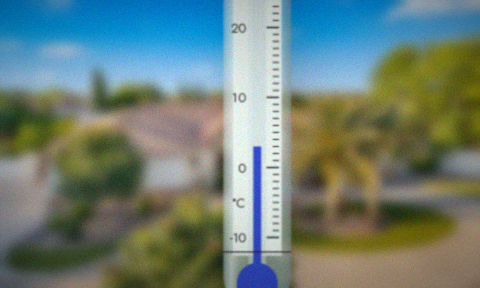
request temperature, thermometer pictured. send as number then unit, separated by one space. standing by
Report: 3 °C
